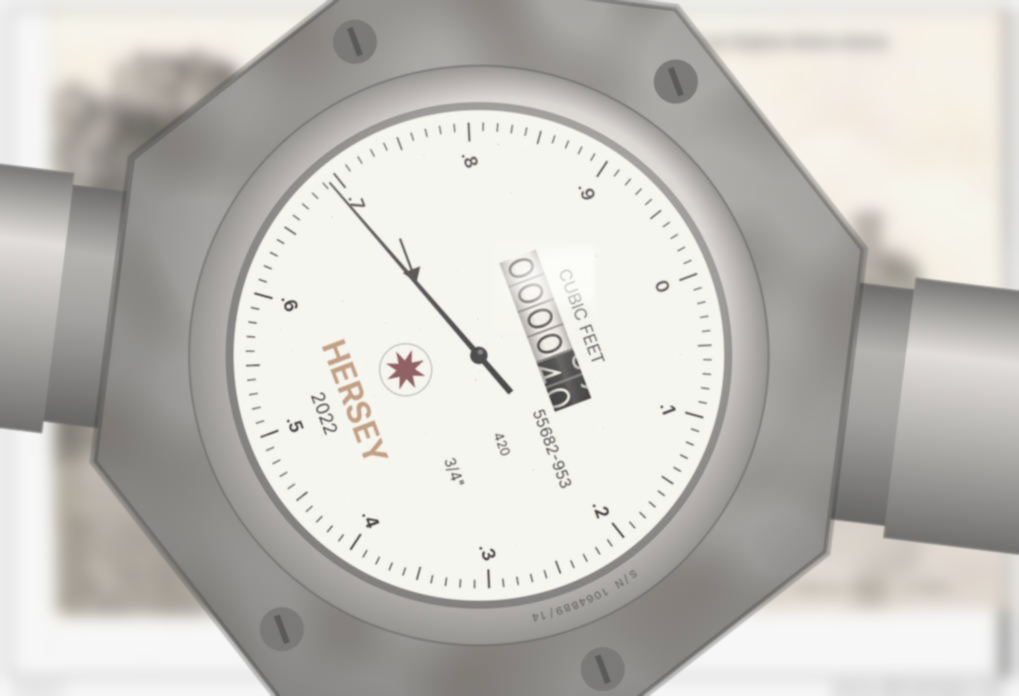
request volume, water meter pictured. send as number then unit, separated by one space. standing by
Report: 39.69 ft³
